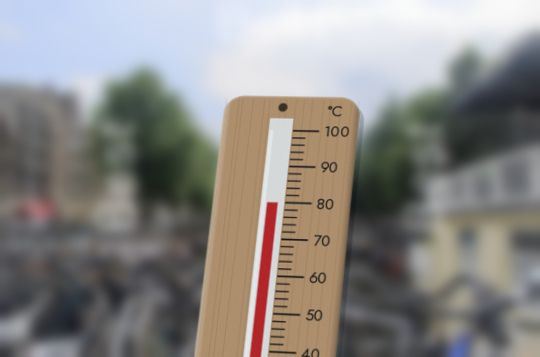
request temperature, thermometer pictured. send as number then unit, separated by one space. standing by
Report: 80 °C
